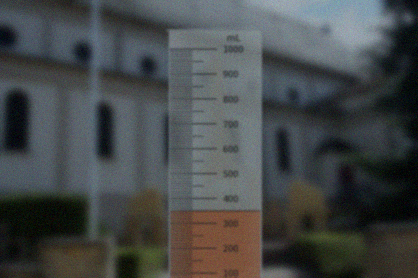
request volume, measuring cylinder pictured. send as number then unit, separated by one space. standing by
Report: 350 mL
